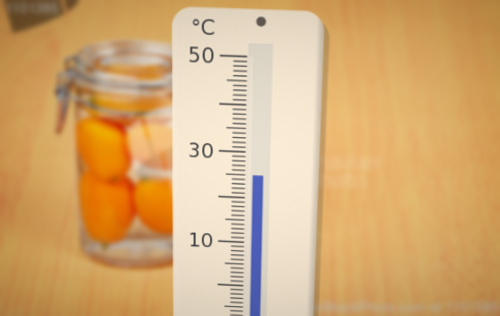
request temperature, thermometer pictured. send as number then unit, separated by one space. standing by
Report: 25 °C
